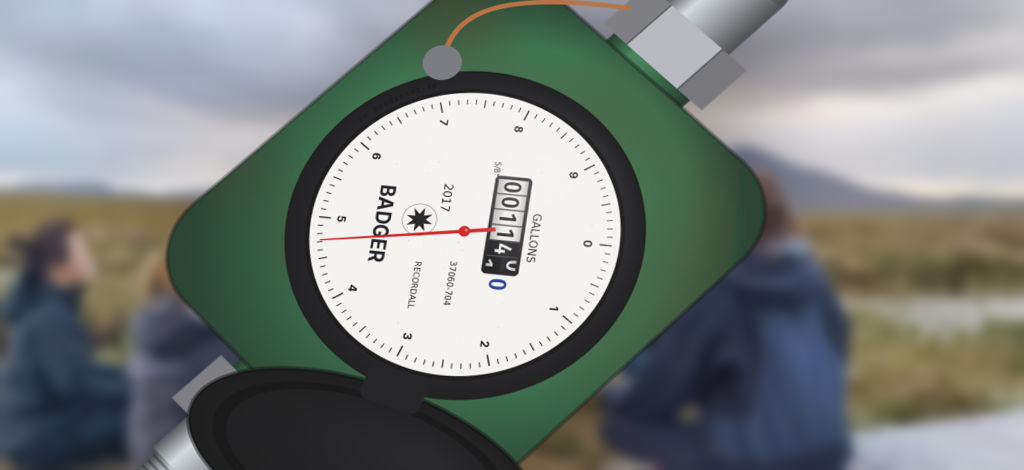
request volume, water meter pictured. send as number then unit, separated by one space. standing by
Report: 11404.7 gal
